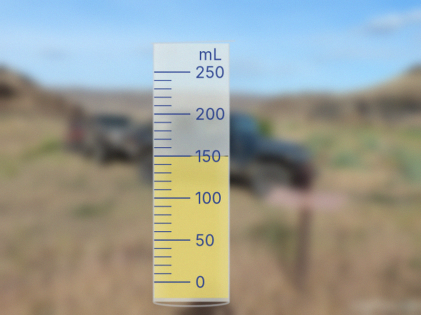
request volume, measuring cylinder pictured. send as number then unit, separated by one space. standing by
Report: 150 mL
